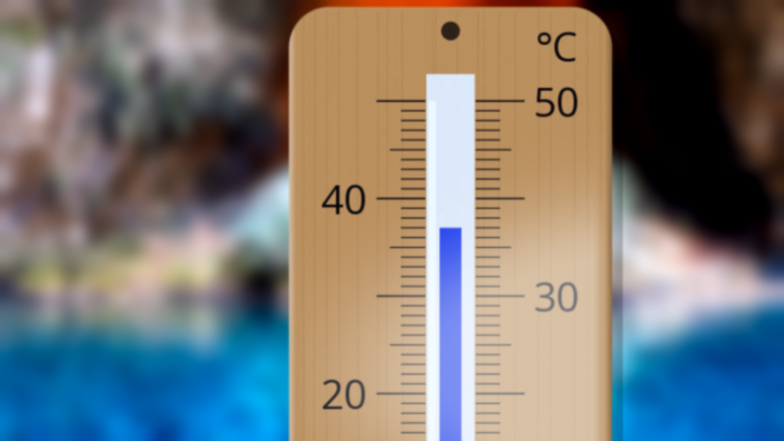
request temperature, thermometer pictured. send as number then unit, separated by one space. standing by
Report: 37 °C
